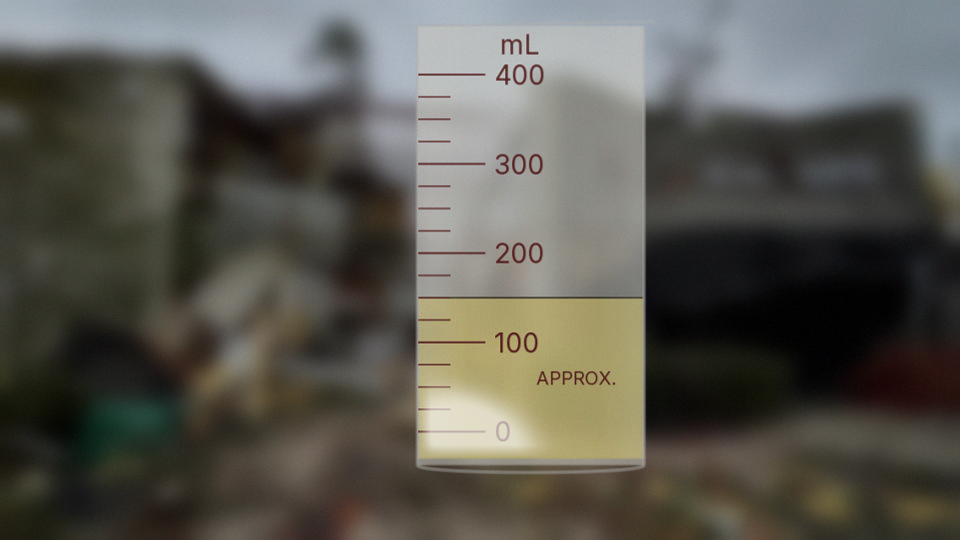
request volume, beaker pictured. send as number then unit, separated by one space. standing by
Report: 150 mL
